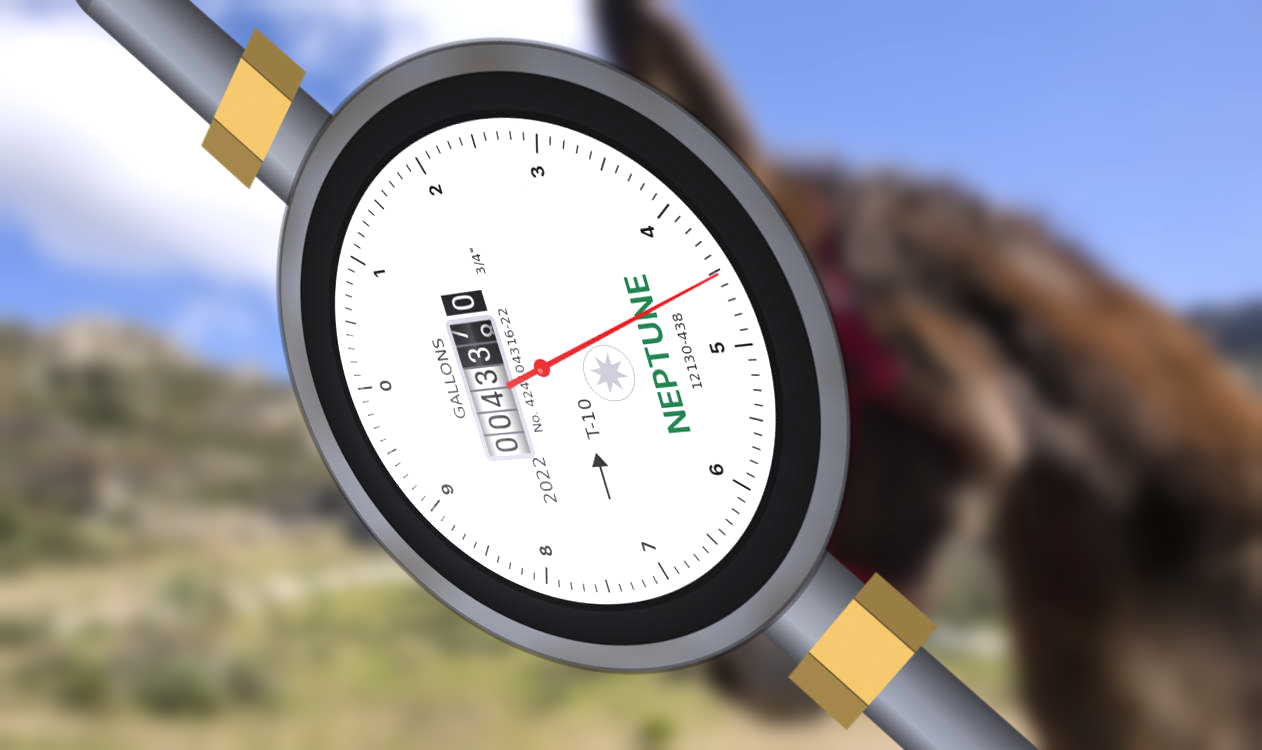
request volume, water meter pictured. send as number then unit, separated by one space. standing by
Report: 43374.5 gal
